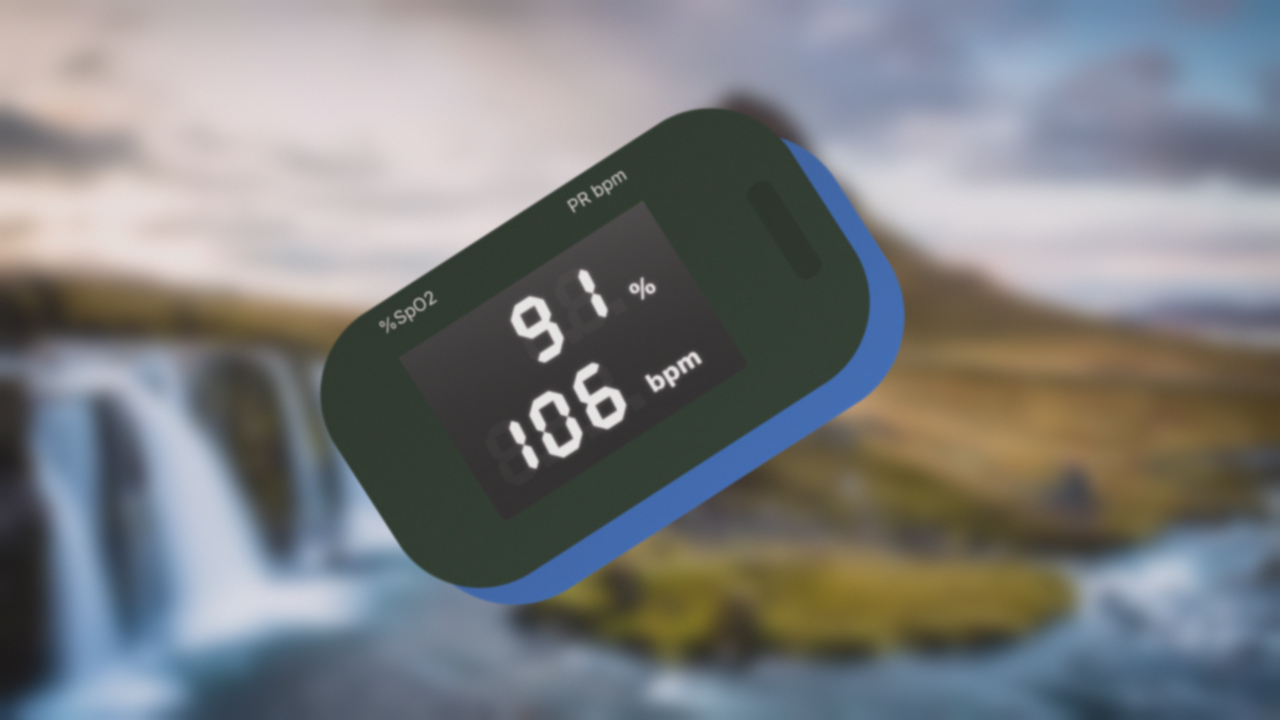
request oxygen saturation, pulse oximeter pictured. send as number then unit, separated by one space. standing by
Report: 91 %
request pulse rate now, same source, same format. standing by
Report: 106 bpm
